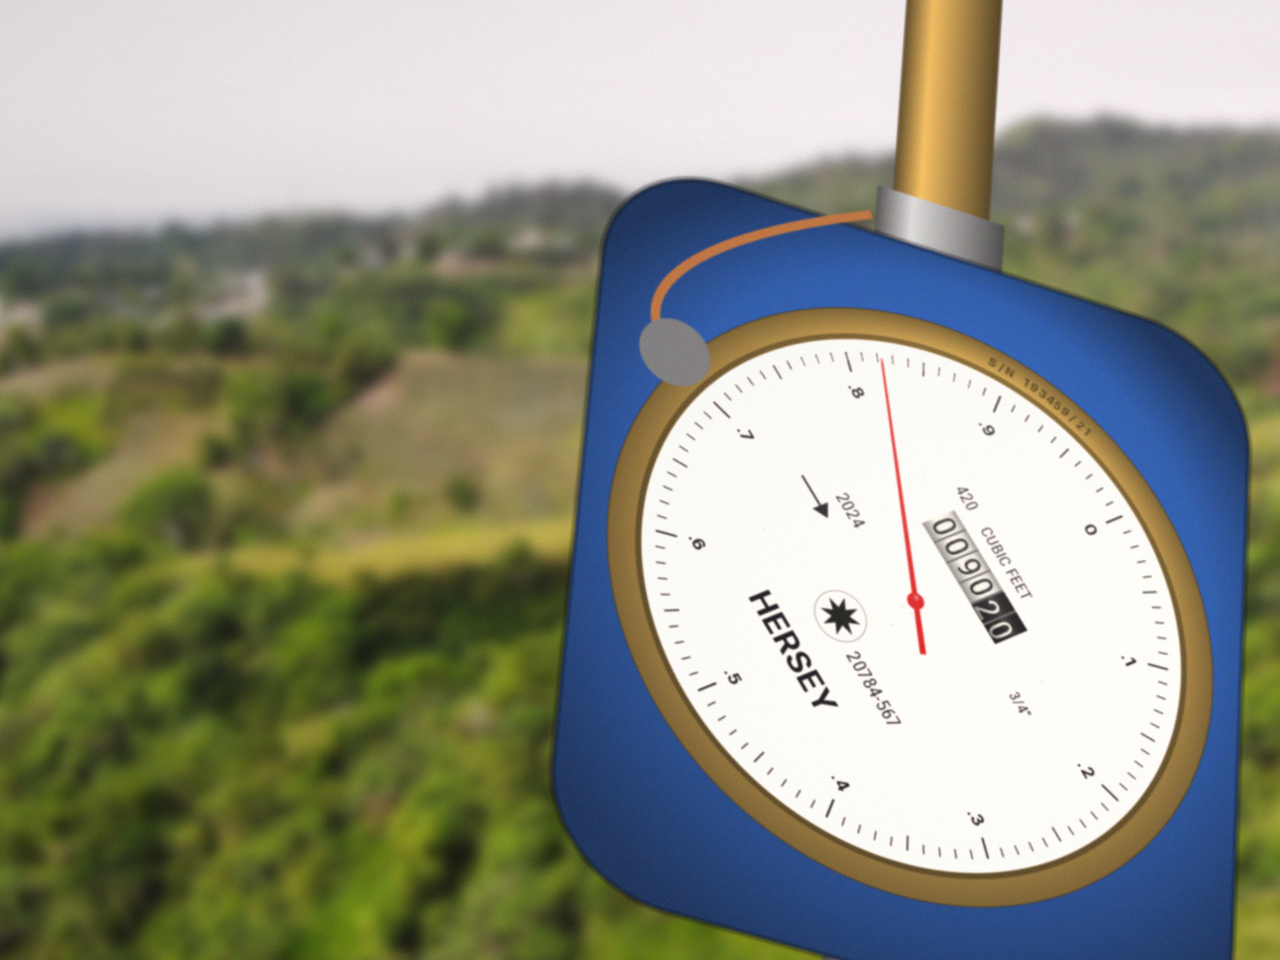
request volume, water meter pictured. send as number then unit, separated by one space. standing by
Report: 9019.82 ft³
